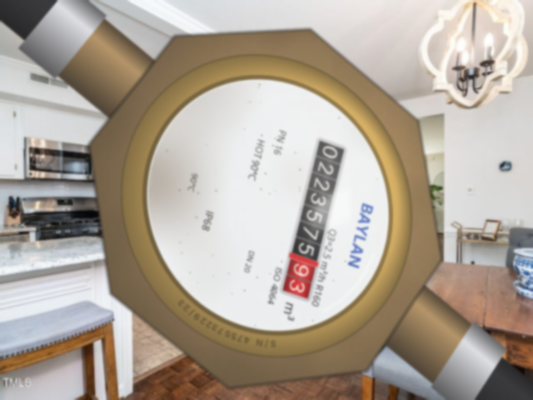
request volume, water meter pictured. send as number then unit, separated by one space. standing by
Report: 223575.93 m³
